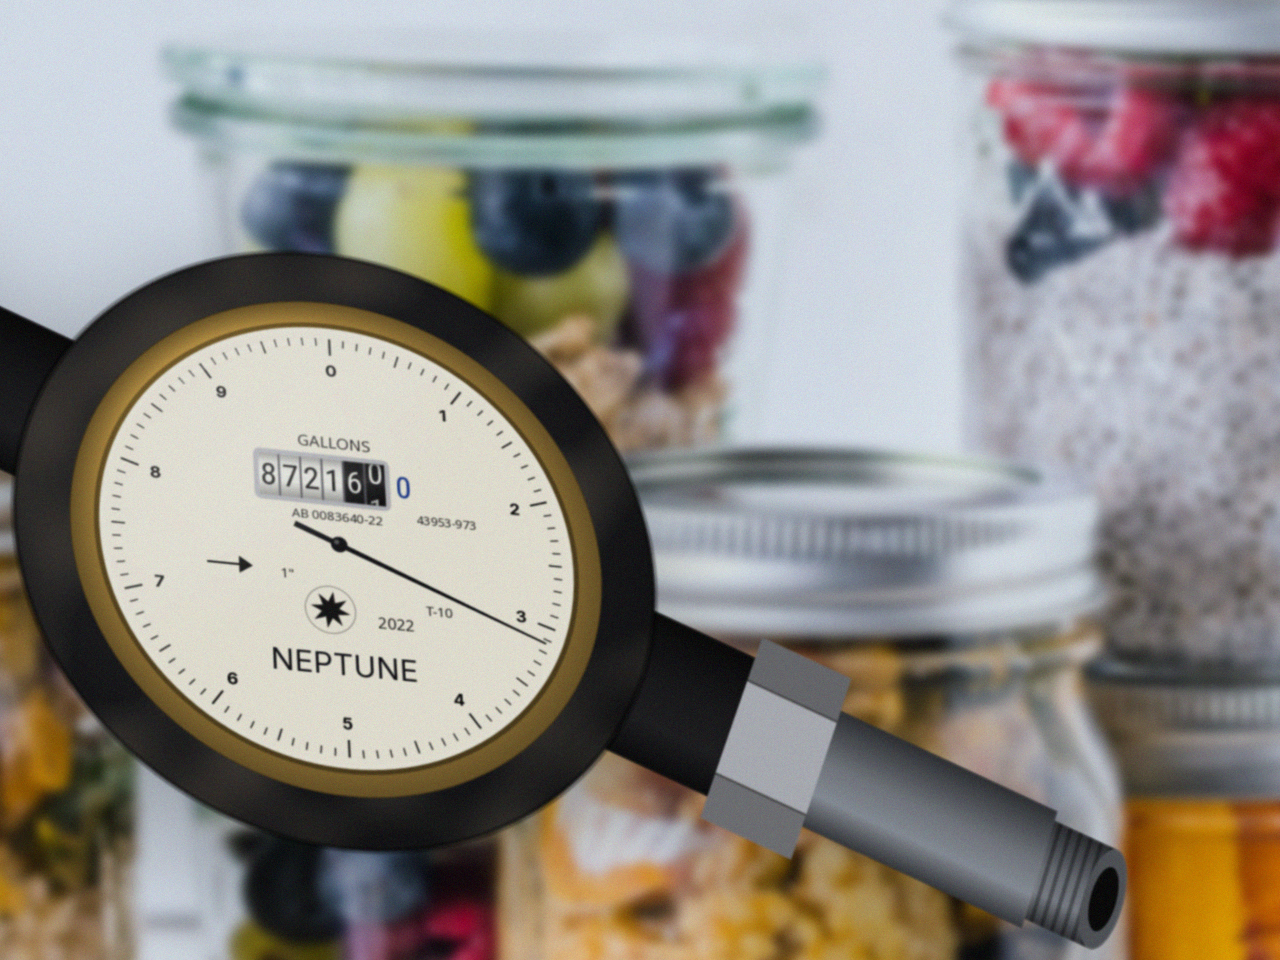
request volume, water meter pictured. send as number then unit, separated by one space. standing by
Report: 8721603.1 gal
